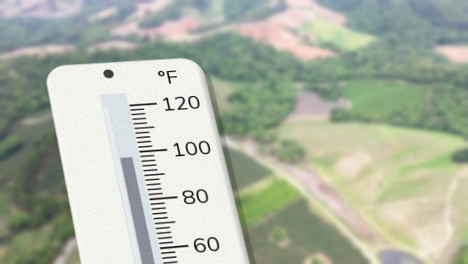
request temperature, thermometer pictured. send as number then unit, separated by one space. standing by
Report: 98 °F
